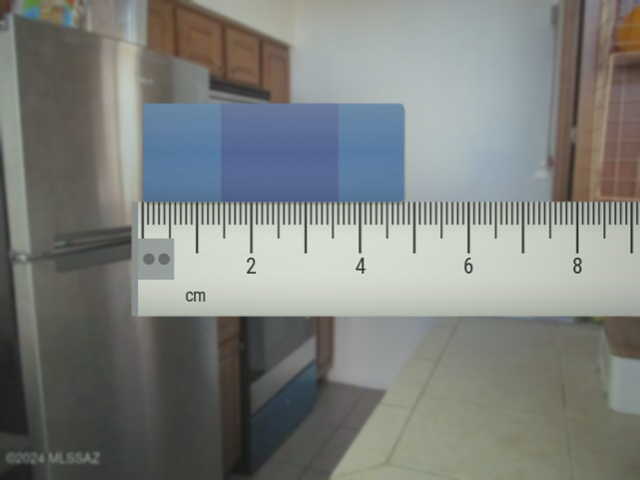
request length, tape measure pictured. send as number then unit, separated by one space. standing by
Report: 4.8 cm
